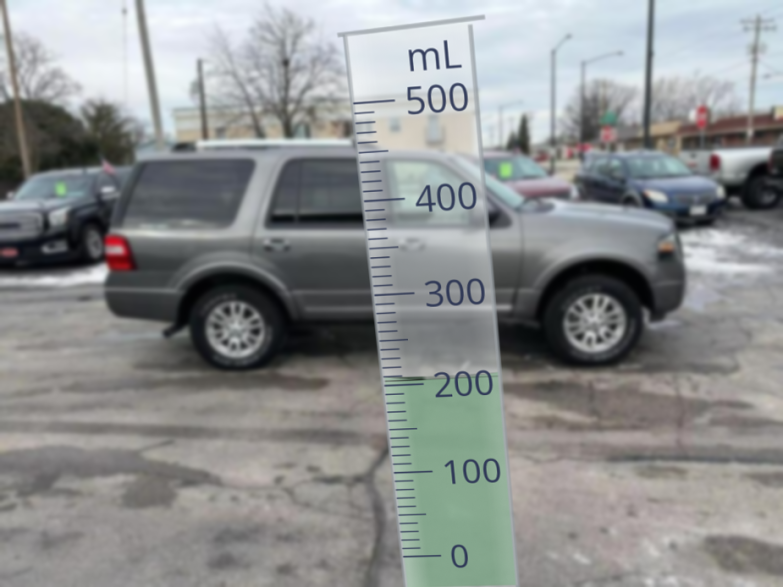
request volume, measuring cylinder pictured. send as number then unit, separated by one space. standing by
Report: 205 mL
